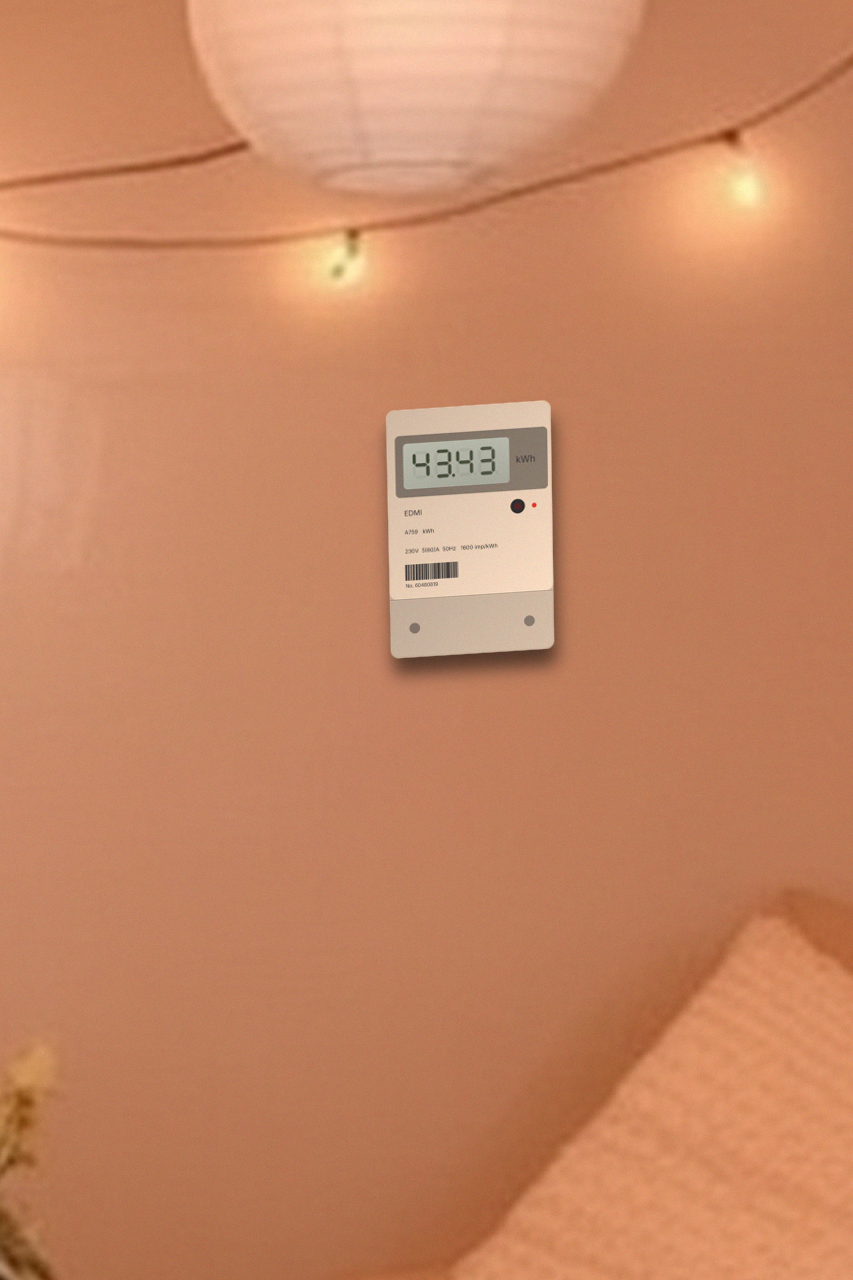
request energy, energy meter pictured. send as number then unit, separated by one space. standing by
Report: 43.43 kWh
